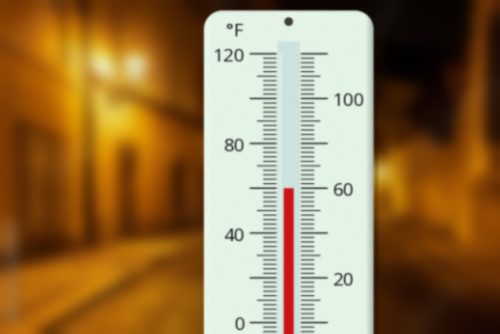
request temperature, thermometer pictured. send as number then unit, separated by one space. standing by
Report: 60 °F
